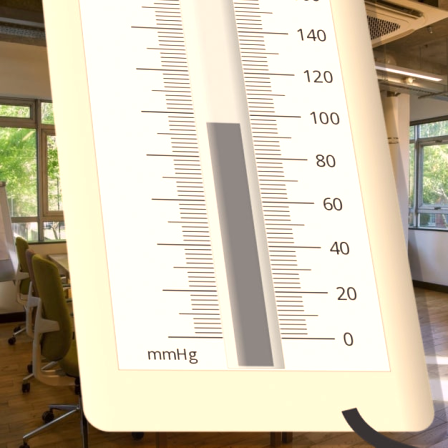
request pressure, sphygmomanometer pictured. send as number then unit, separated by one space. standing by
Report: 96 mmHg
